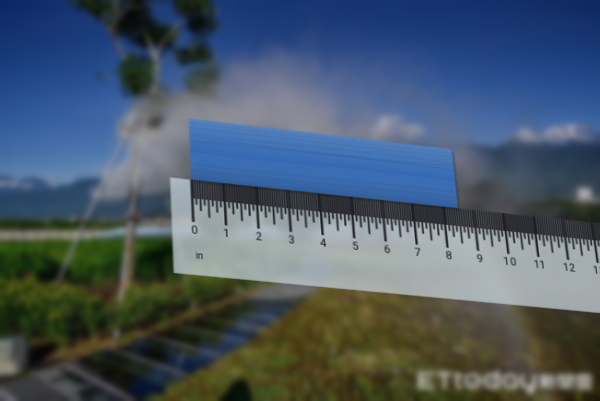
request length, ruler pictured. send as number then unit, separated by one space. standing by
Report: 8.5 in
